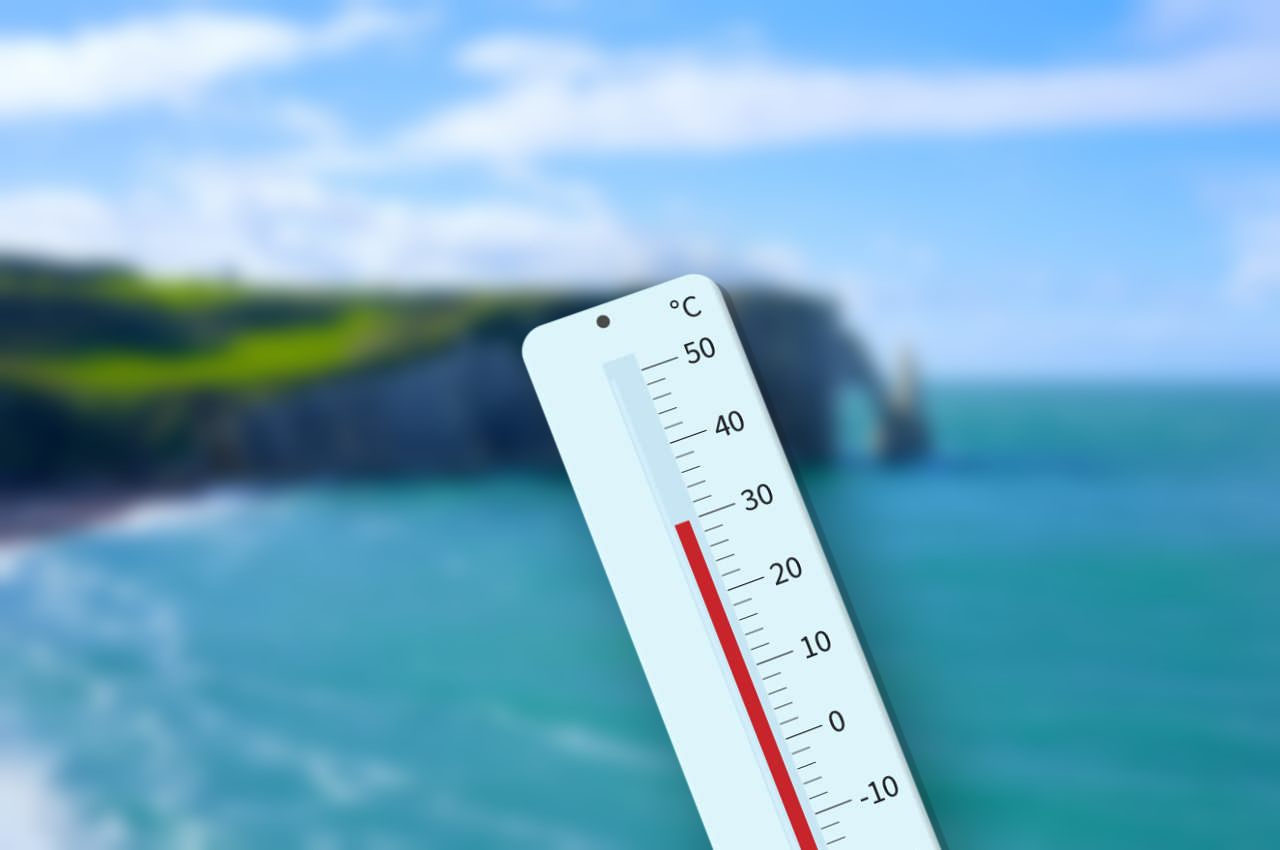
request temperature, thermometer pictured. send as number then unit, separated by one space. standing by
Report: 30 °C
